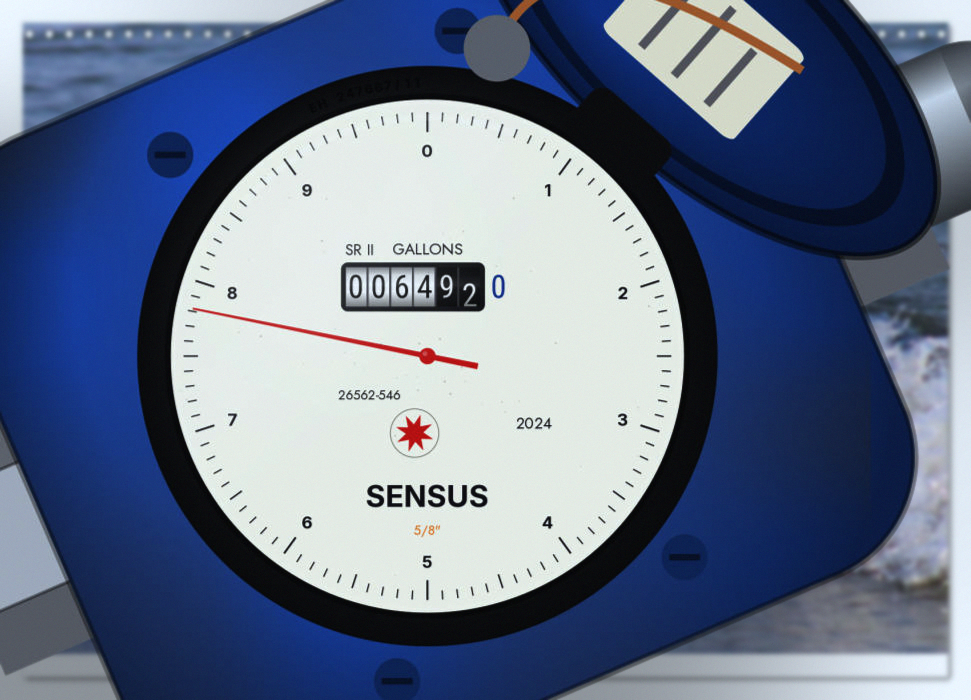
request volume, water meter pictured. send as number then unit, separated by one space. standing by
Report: 64917.8 gal
